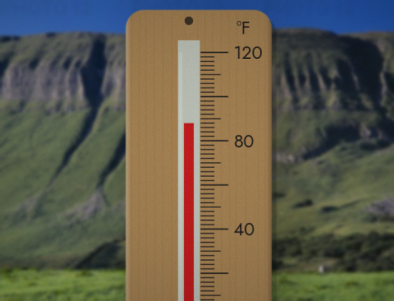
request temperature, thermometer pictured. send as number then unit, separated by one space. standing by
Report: 88 °F
